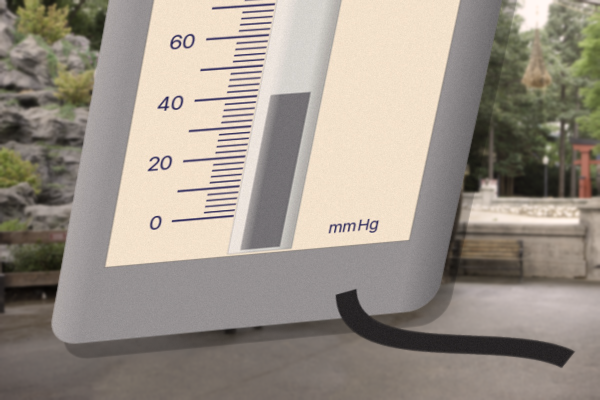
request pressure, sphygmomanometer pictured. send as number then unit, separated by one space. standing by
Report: 40 mmHg
